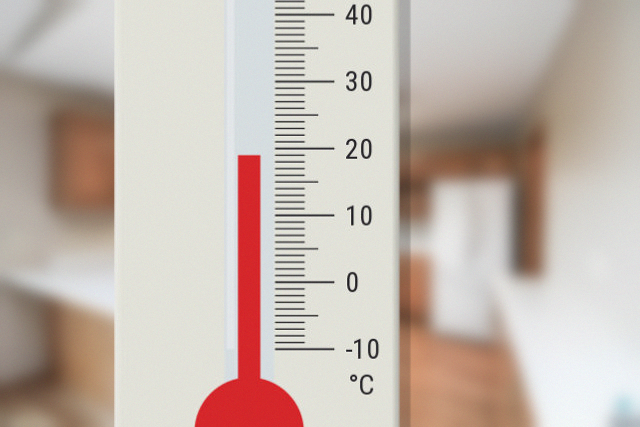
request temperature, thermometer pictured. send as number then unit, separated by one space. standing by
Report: 19 °C
